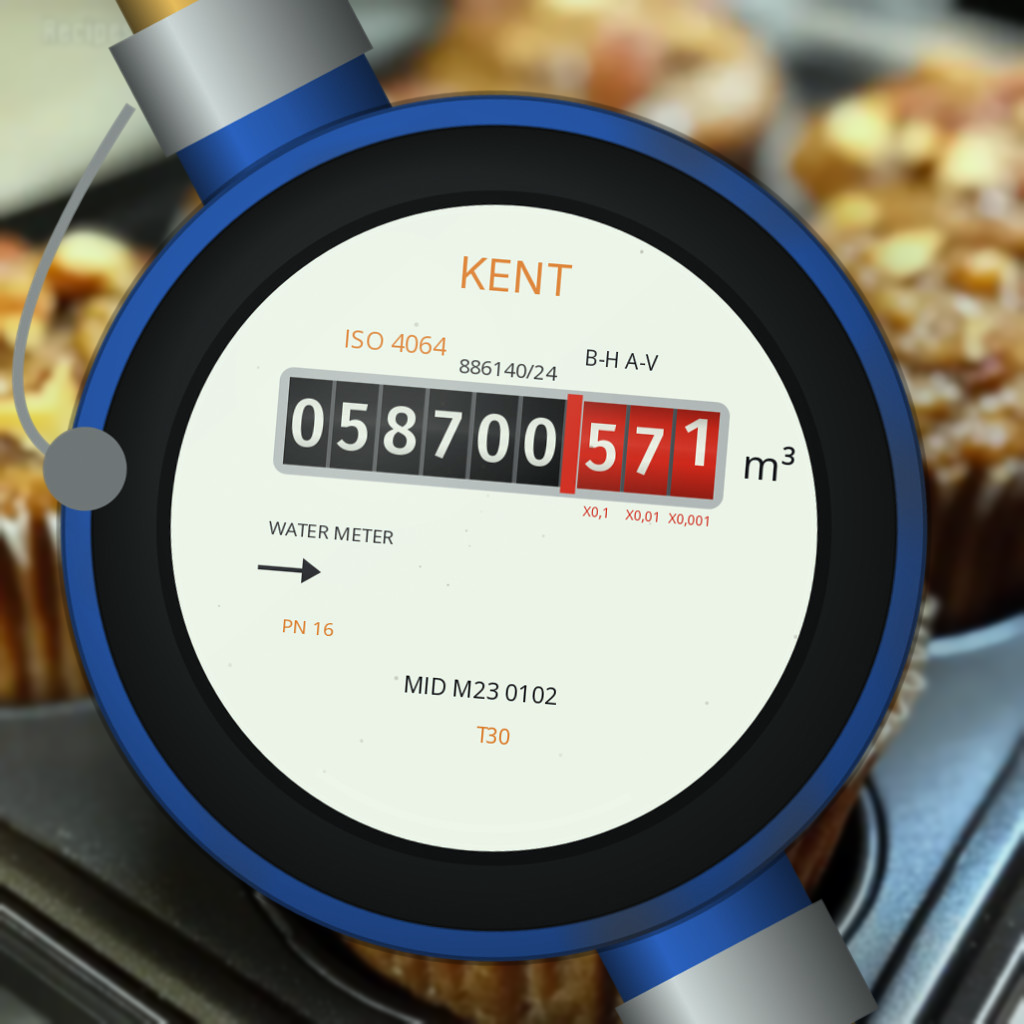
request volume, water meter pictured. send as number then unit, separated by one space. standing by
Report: 58700.571 m³
